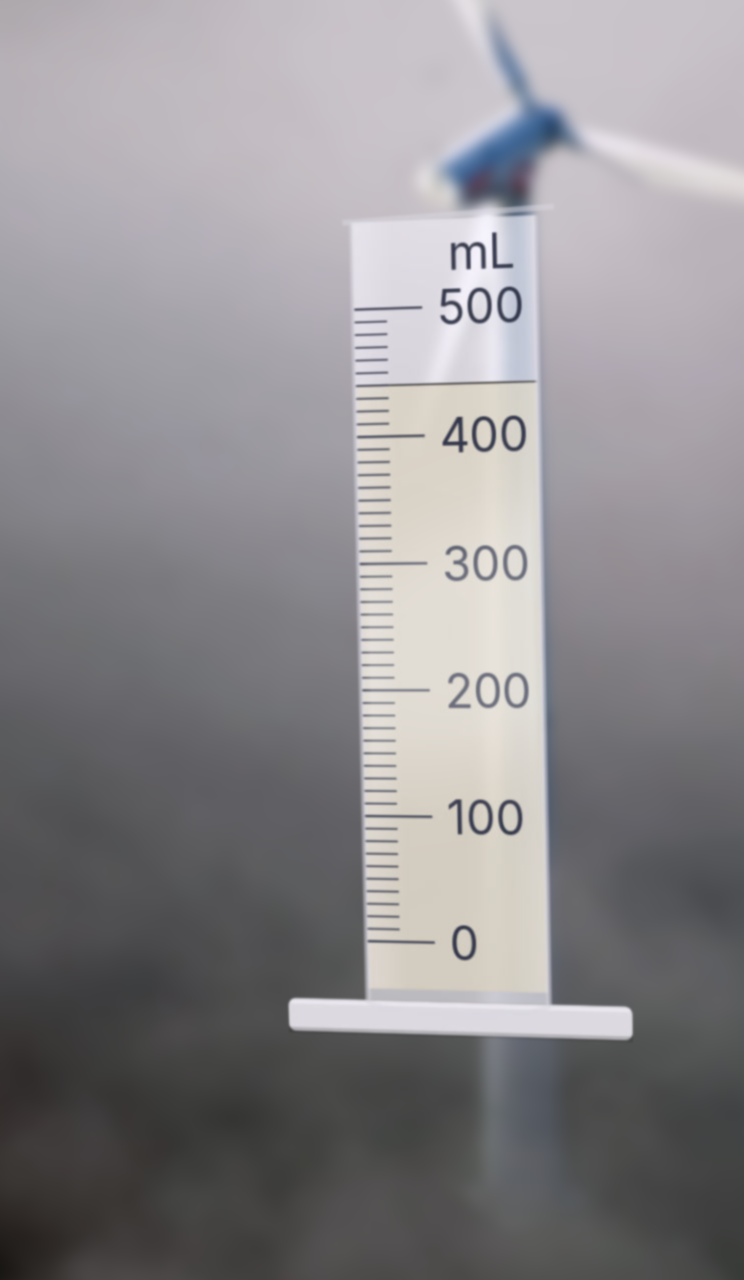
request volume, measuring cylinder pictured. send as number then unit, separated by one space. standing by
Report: 440 mL
